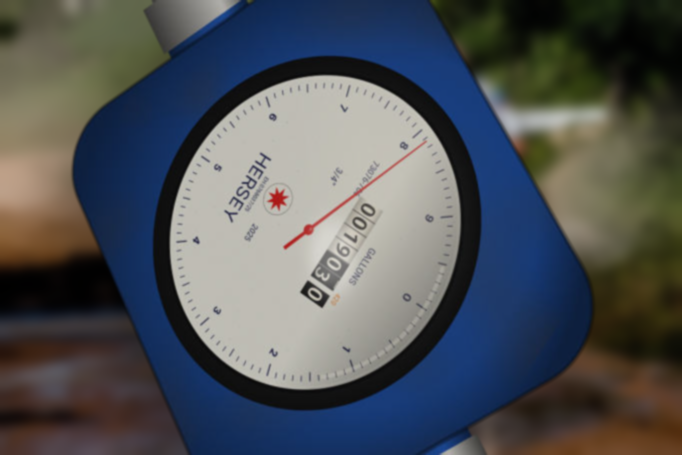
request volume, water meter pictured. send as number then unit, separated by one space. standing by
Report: 19028.1 gal
